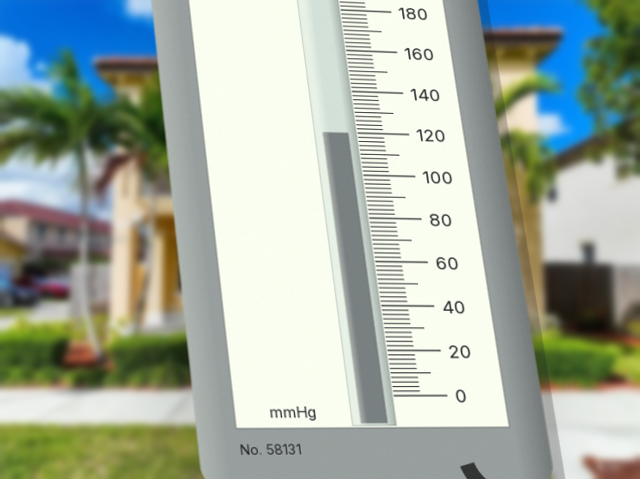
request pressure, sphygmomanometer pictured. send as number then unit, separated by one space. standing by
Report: 120 mmHg
